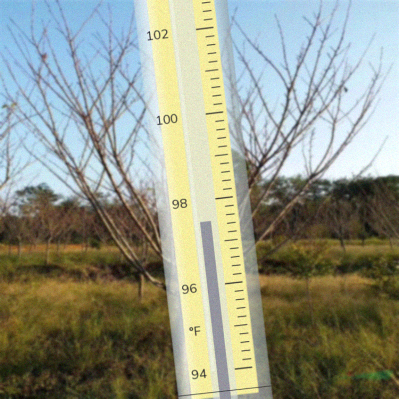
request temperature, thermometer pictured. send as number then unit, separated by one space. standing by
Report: 97.5 °F
